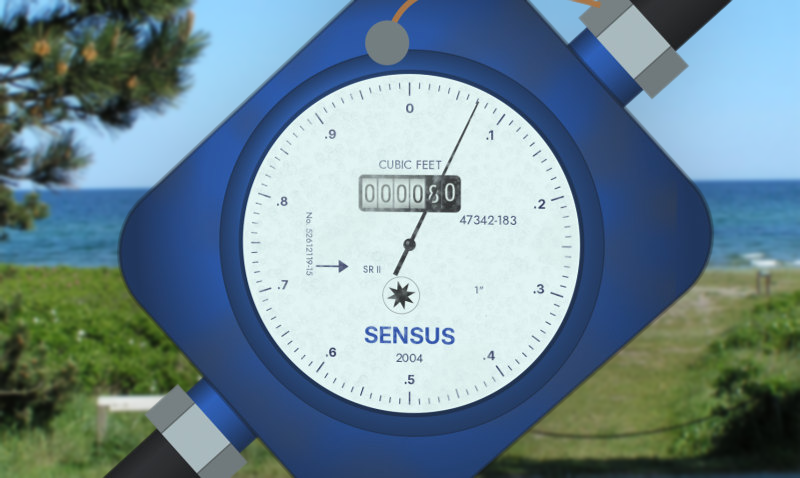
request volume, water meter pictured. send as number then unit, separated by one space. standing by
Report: 80.07 ft³
